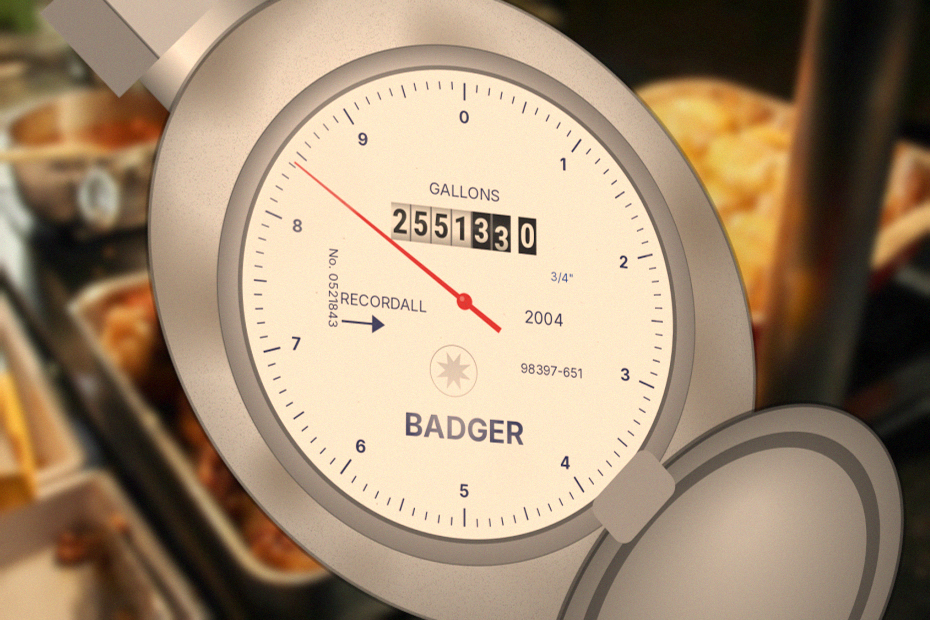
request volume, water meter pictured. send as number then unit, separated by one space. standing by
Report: 2551328.4 gal
